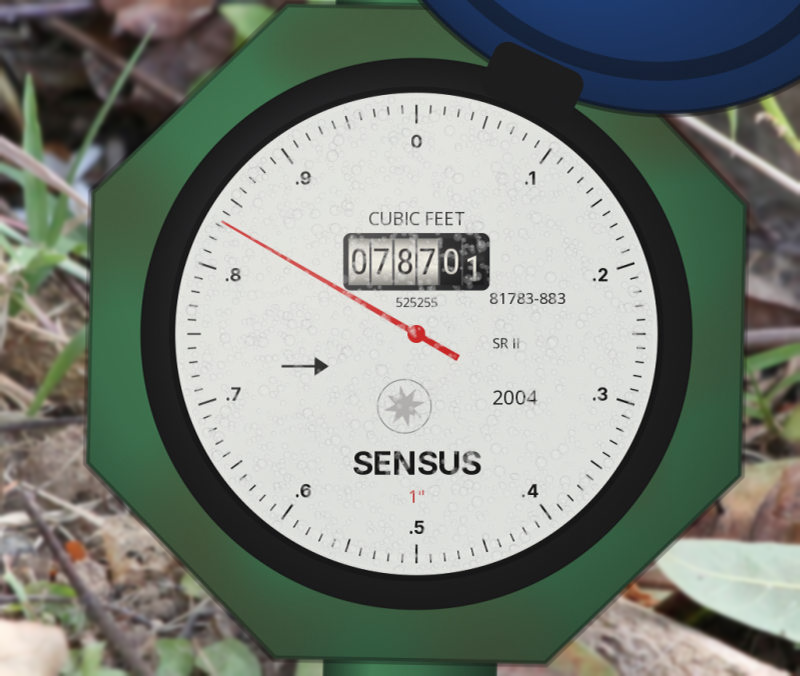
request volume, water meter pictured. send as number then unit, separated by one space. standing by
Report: 78700.83 ft³
